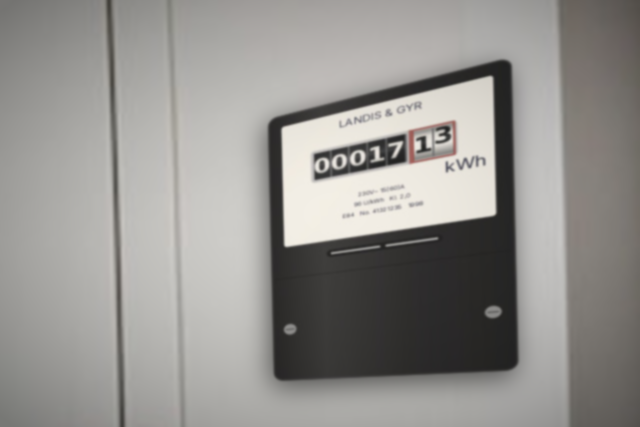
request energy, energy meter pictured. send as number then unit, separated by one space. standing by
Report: 17.13 kWh
